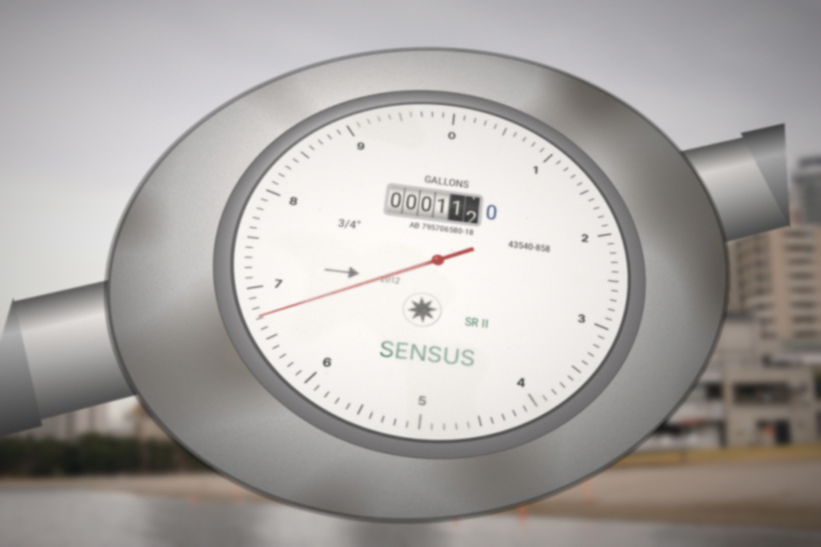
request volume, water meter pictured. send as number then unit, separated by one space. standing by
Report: 1116.7 gal
